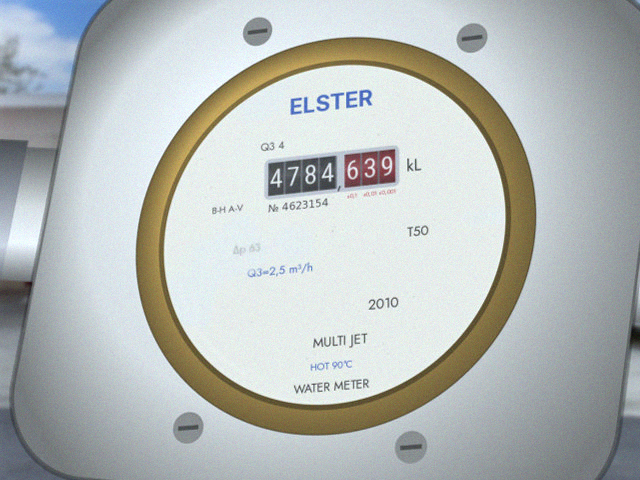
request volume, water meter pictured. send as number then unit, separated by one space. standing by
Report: 4784.639 kL
